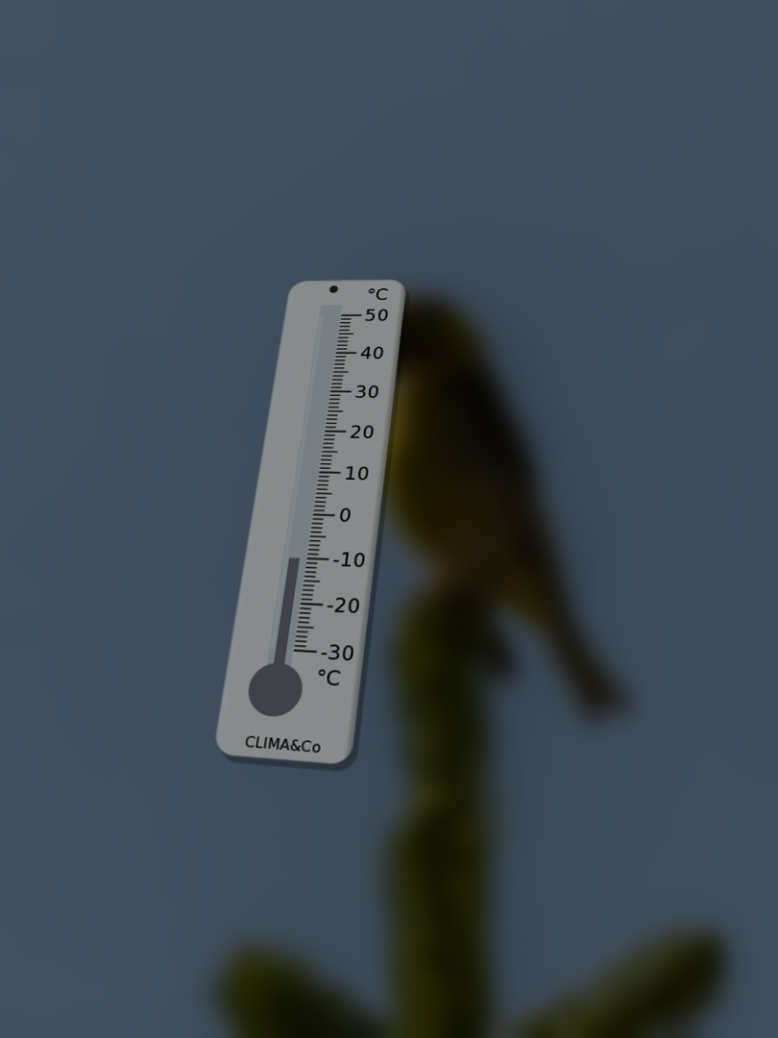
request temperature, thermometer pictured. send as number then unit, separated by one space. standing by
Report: -10 °C
